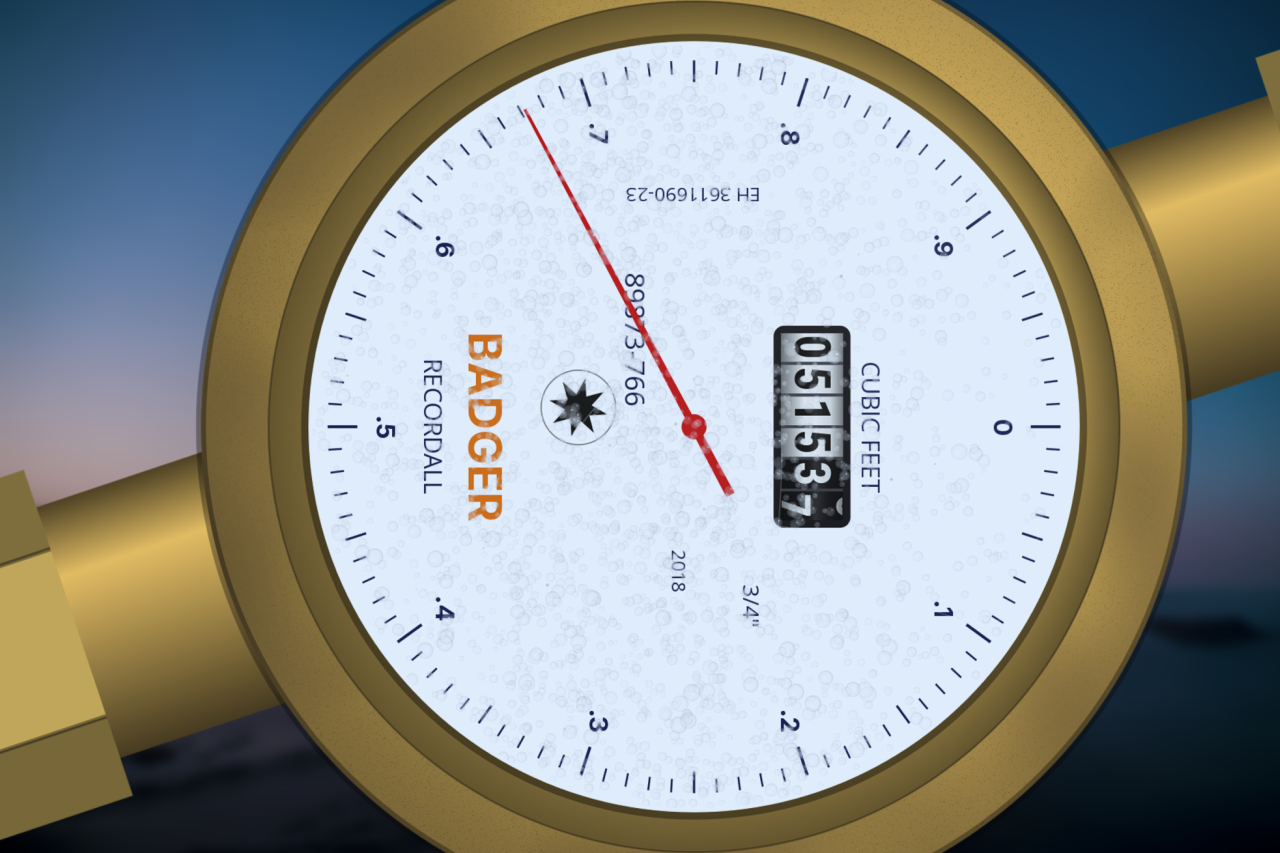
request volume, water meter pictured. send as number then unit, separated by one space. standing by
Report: 51536.67 ft³
